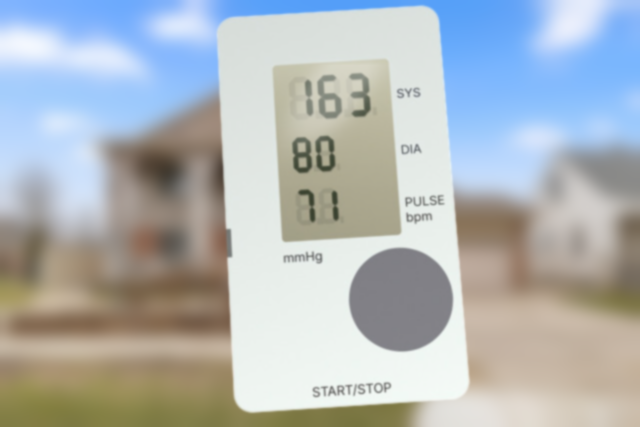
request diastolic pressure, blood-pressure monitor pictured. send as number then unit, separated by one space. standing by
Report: 80 mmHg
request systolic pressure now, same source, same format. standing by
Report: 163 mmHg
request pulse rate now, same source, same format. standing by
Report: 71 bpm
